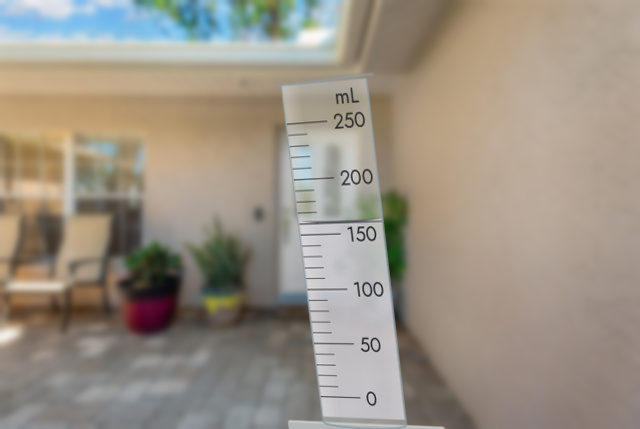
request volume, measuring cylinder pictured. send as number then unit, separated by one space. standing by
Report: 160 mL
